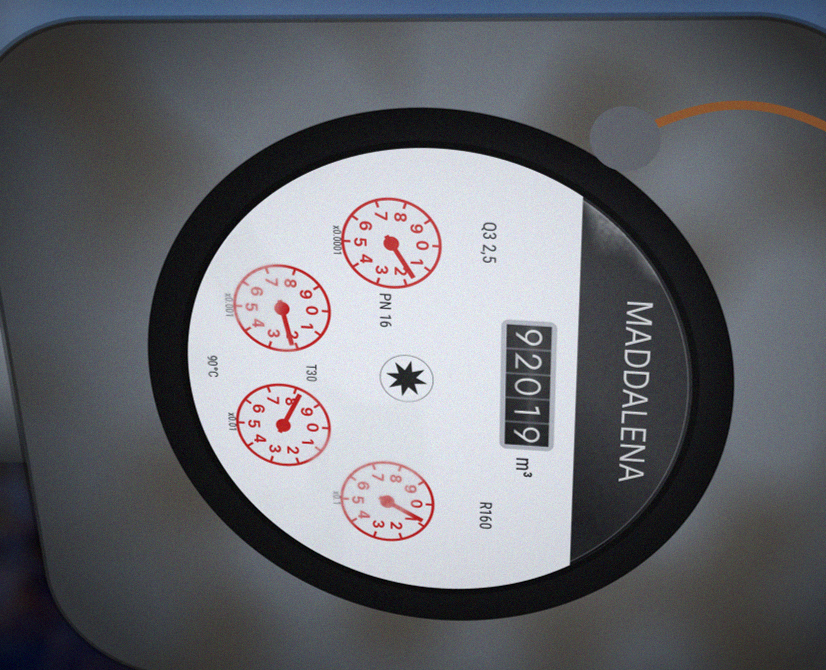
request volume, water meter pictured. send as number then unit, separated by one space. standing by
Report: 92019.0821 m³
